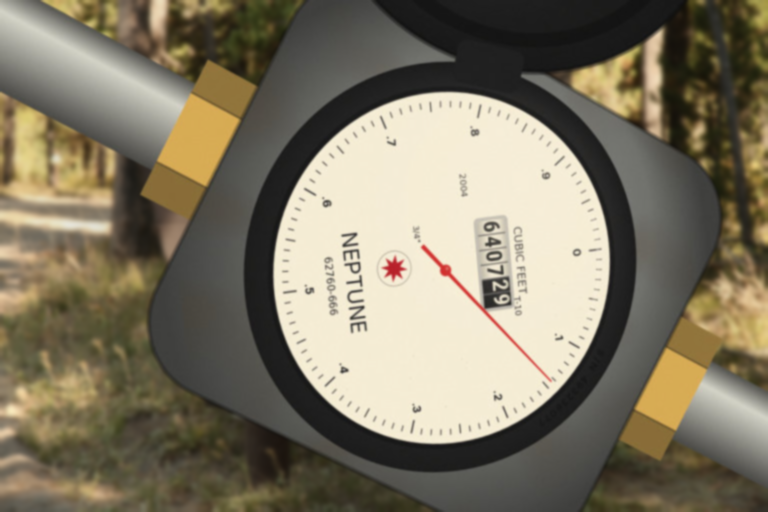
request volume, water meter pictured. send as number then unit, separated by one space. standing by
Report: 640729.14 ft³
